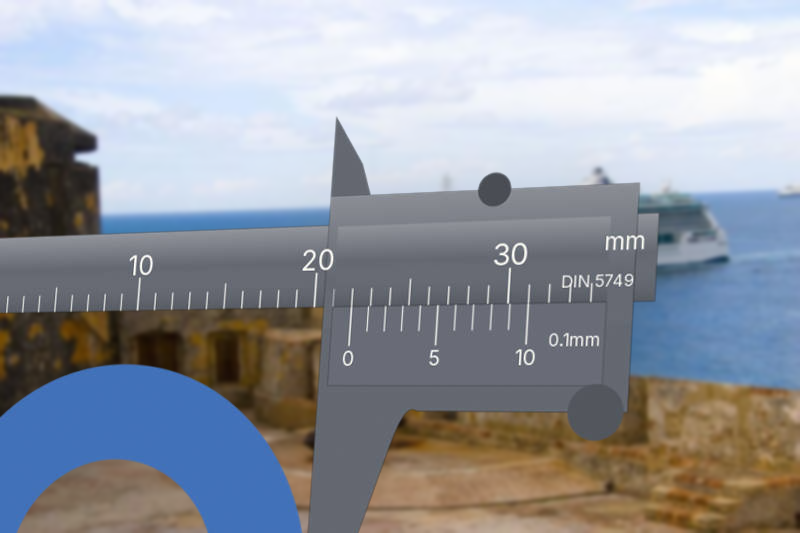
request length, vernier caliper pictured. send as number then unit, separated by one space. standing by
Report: 22.0 mm
